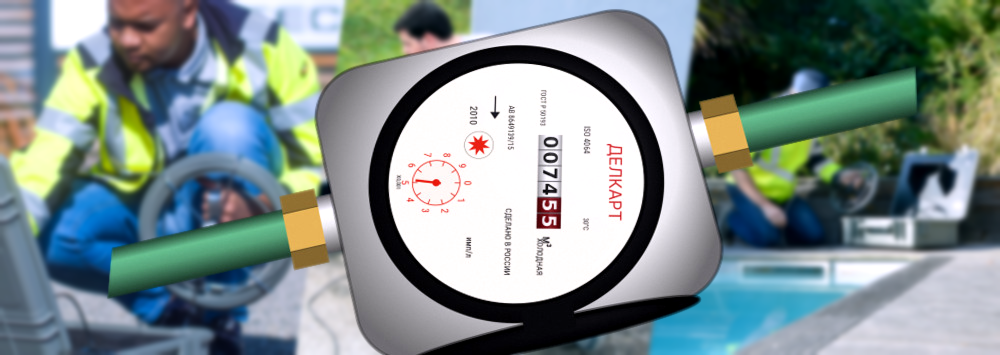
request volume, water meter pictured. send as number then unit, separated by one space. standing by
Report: 74.555 m³
